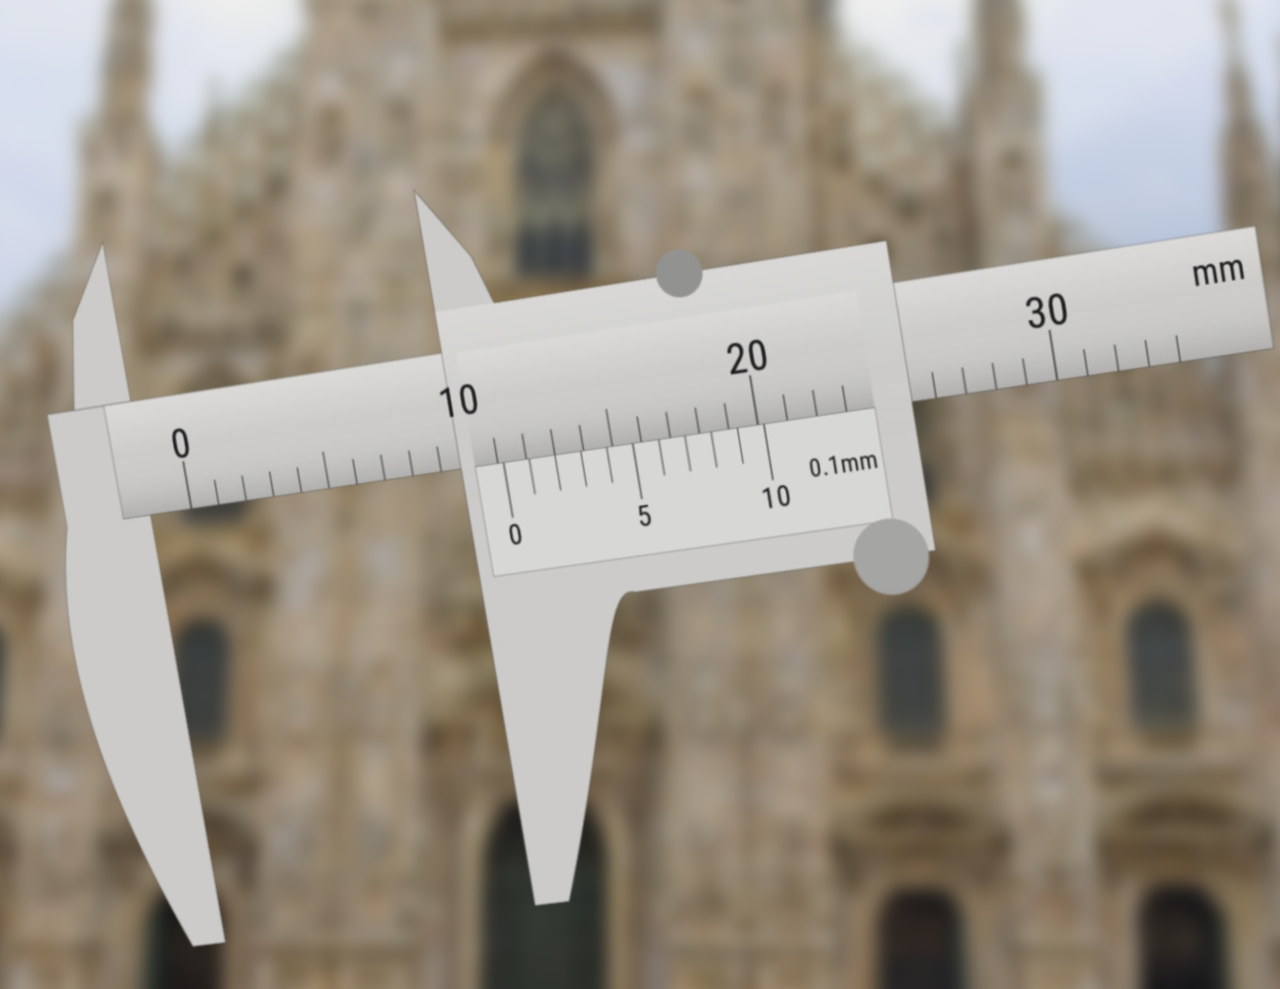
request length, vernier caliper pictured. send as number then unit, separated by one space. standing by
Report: 11.2 mm
